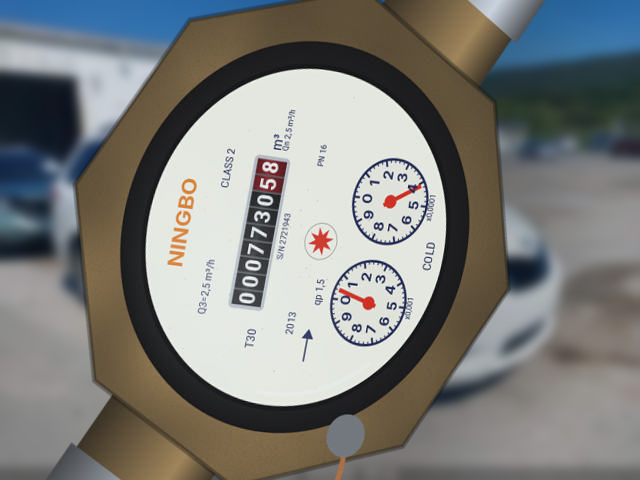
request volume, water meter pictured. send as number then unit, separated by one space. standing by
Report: 7730.5804 m³
